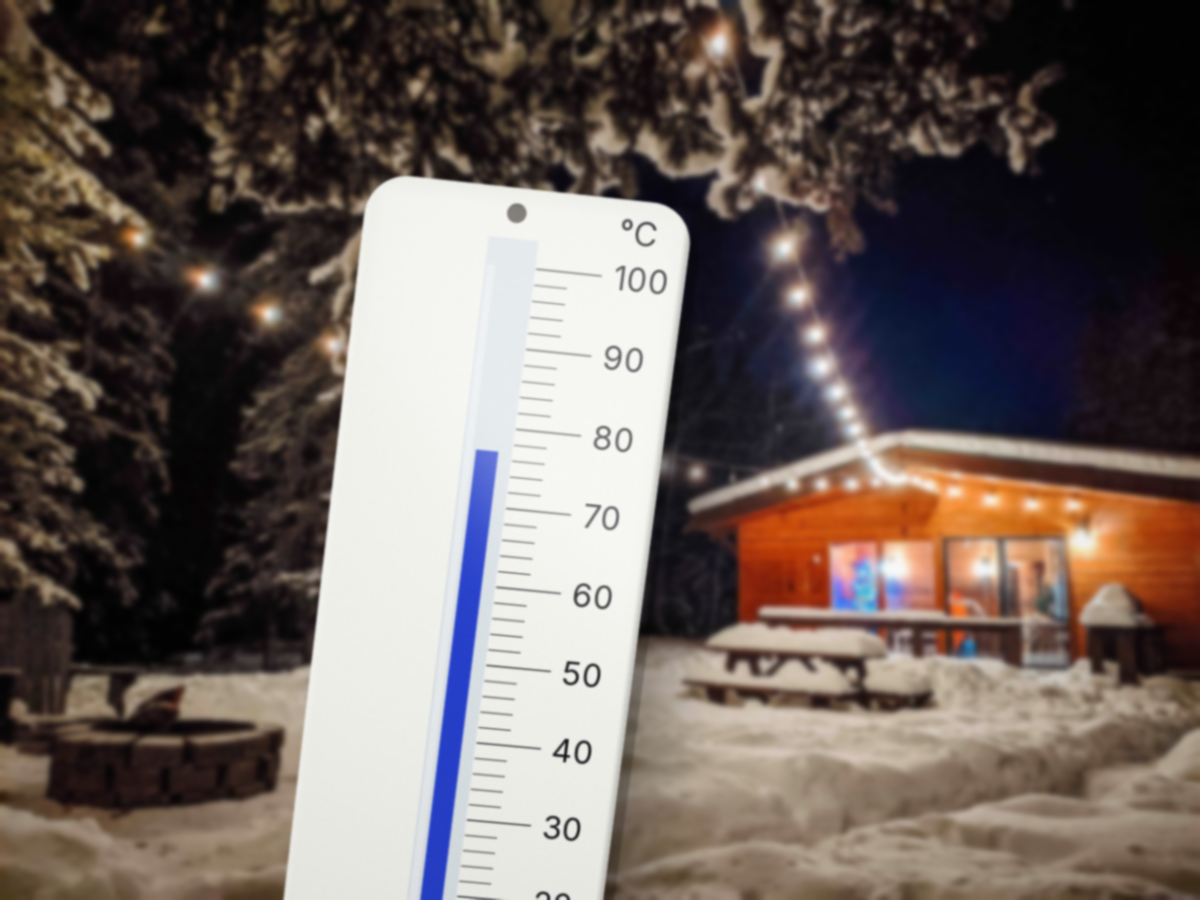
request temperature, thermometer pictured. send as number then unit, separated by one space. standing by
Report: 77 °C
